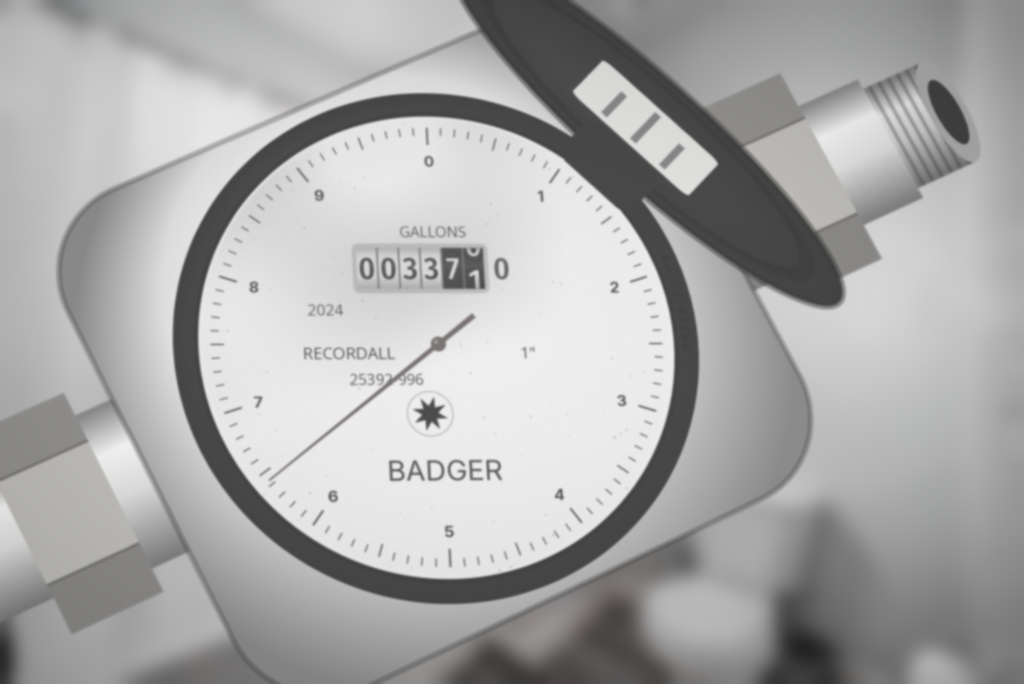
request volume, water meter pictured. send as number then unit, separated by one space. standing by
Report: 33706.4 gal
